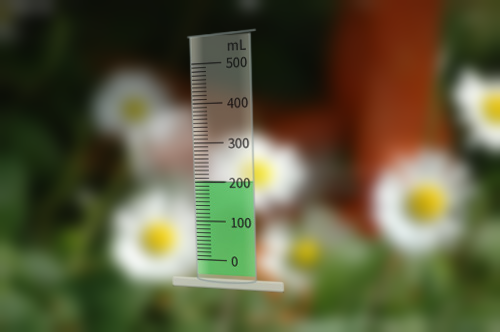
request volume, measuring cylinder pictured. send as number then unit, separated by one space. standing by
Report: 200 mL
